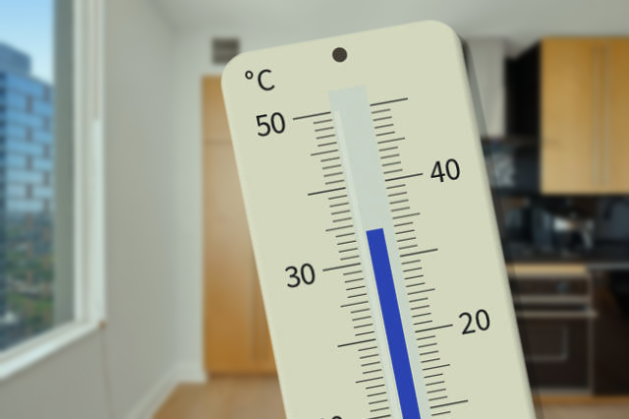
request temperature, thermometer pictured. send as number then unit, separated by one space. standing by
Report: 34 °C
